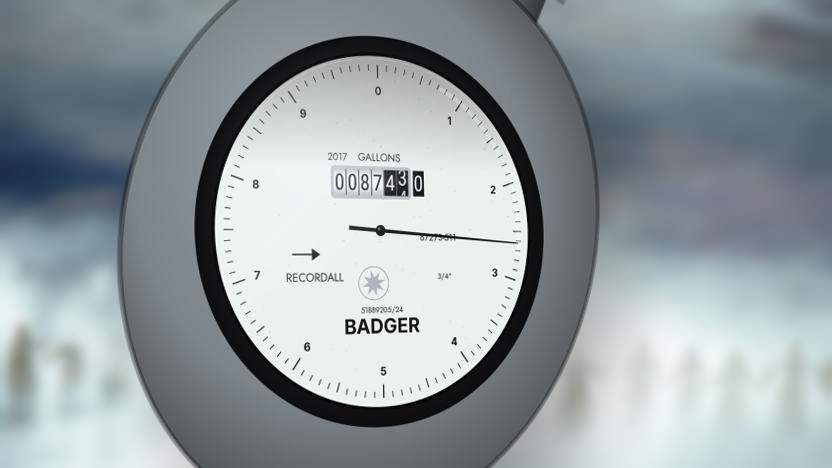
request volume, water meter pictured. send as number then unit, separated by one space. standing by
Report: 87432.6 gal
